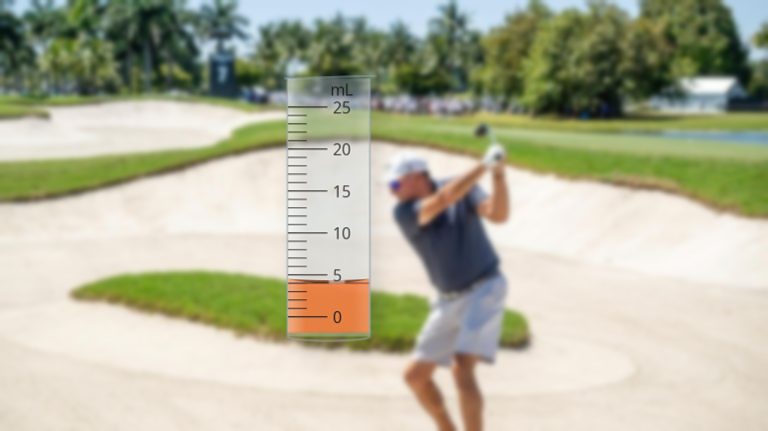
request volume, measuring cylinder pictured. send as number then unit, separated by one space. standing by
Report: 4 mL
